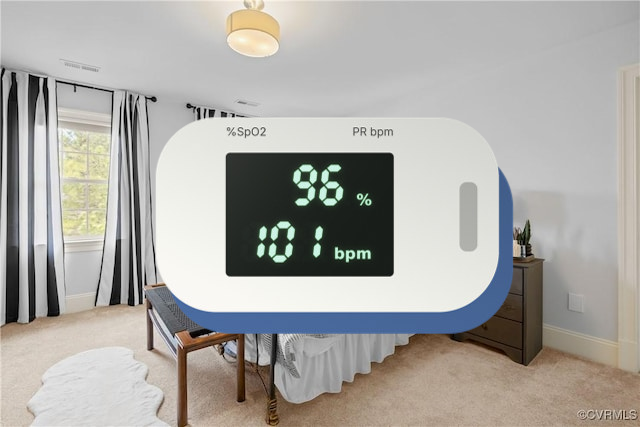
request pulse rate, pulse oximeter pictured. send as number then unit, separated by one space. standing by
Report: 101 bpm
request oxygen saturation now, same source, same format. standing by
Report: 96 %
